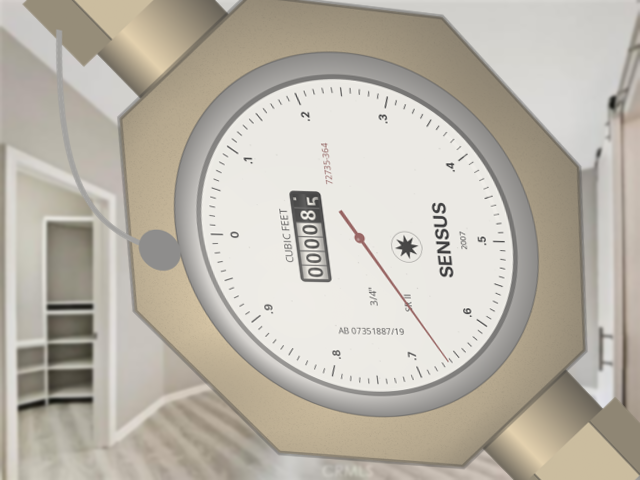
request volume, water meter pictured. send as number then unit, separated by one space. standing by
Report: 84.66 ft³
